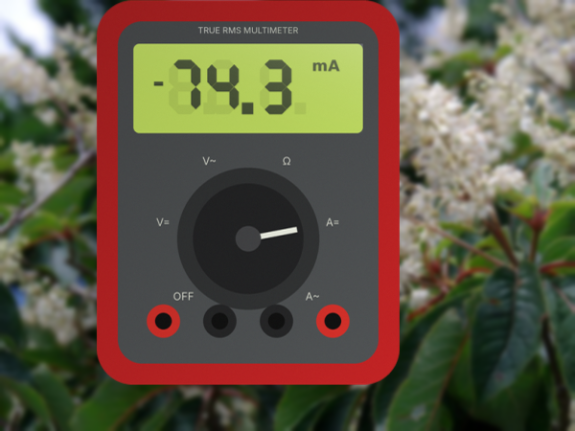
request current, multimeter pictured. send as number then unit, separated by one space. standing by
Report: -74.3 mA
